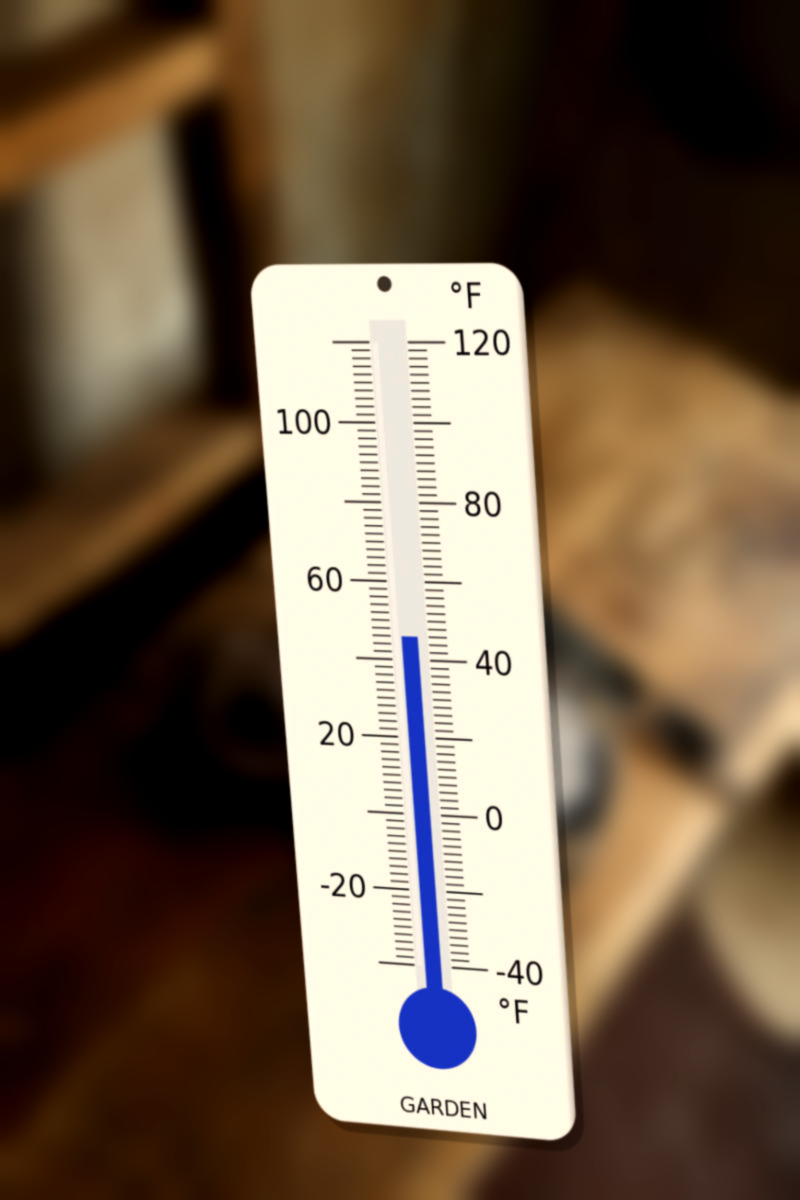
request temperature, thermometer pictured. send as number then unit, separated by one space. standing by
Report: 46 °F
